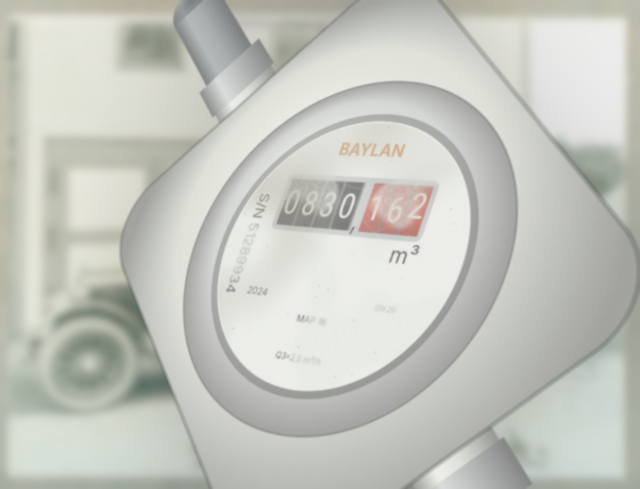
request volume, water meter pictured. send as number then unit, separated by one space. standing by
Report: 830.162 m³
